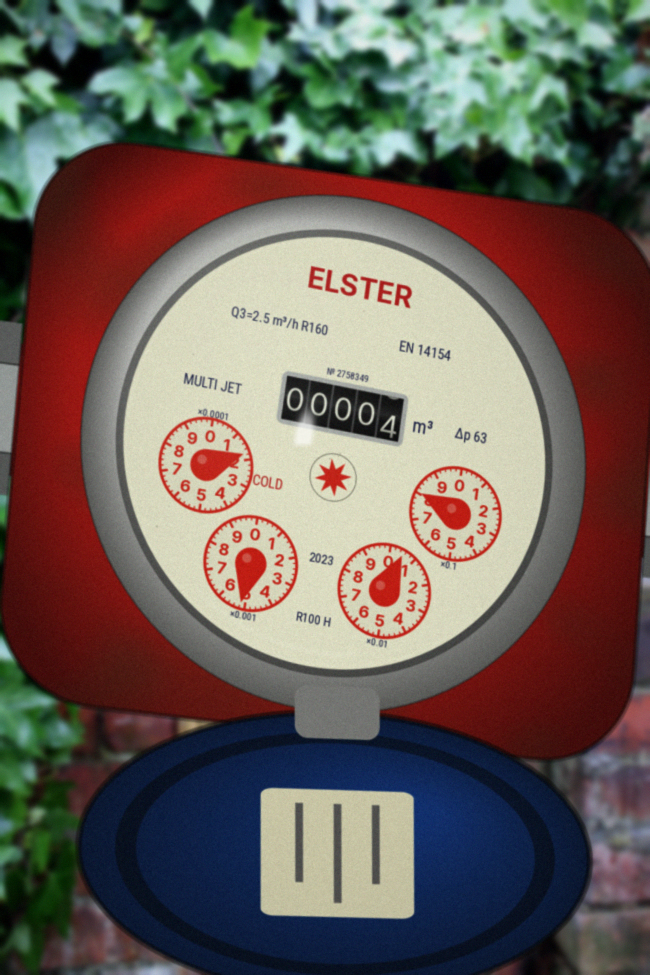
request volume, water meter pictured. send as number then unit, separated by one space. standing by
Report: 3.8051 m³
